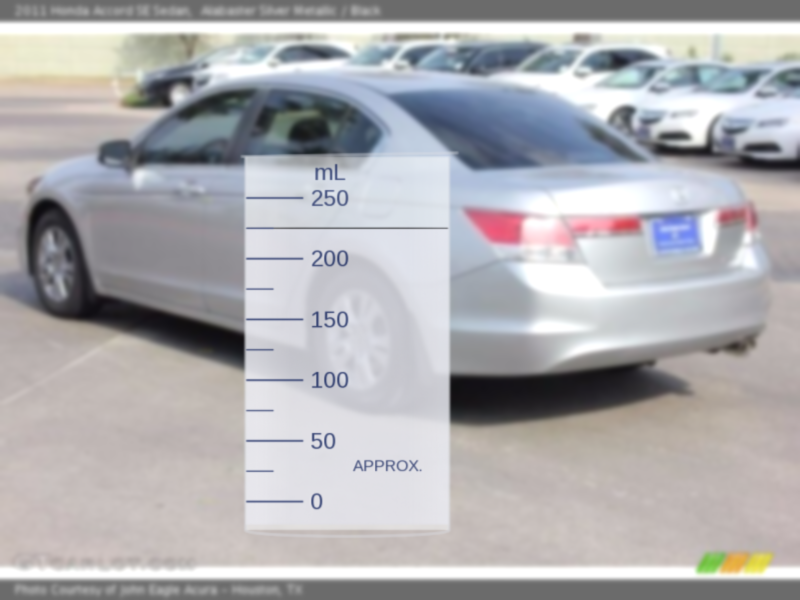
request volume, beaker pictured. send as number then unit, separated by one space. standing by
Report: 225 mL
